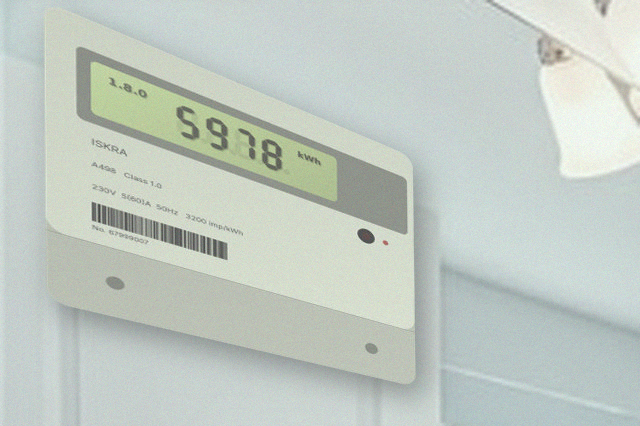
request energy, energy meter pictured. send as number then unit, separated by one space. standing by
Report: 5978 kWh
